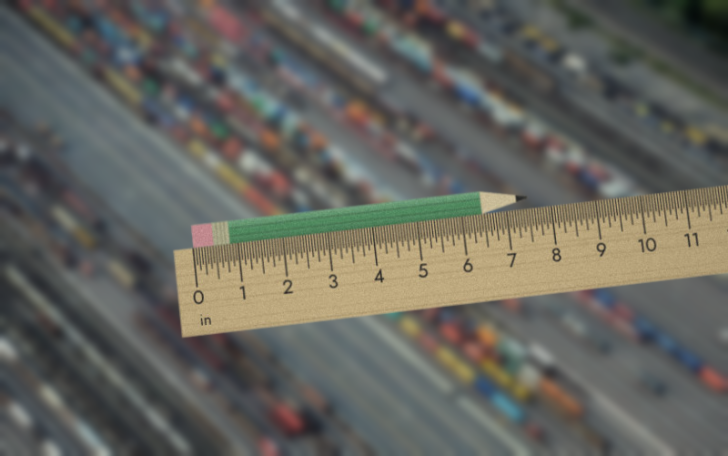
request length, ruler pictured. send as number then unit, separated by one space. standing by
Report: 7.5 in
